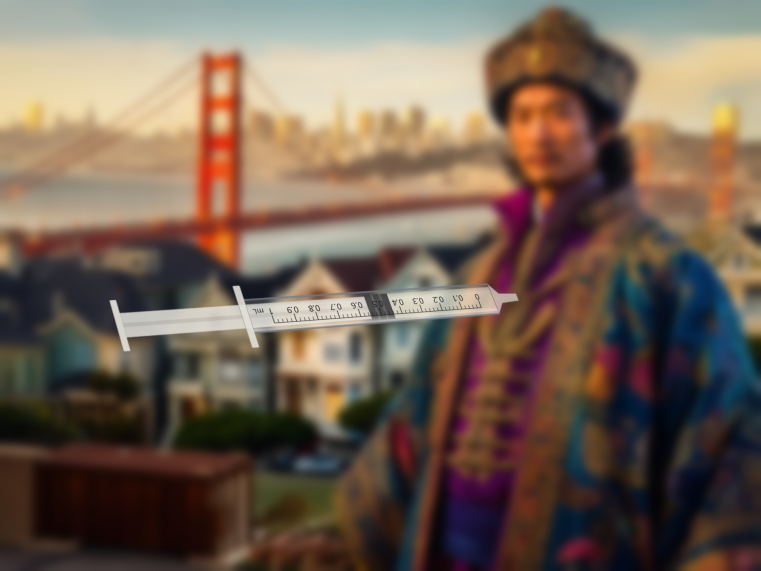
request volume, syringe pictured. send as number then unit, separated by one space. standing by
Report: 0.44 mL
